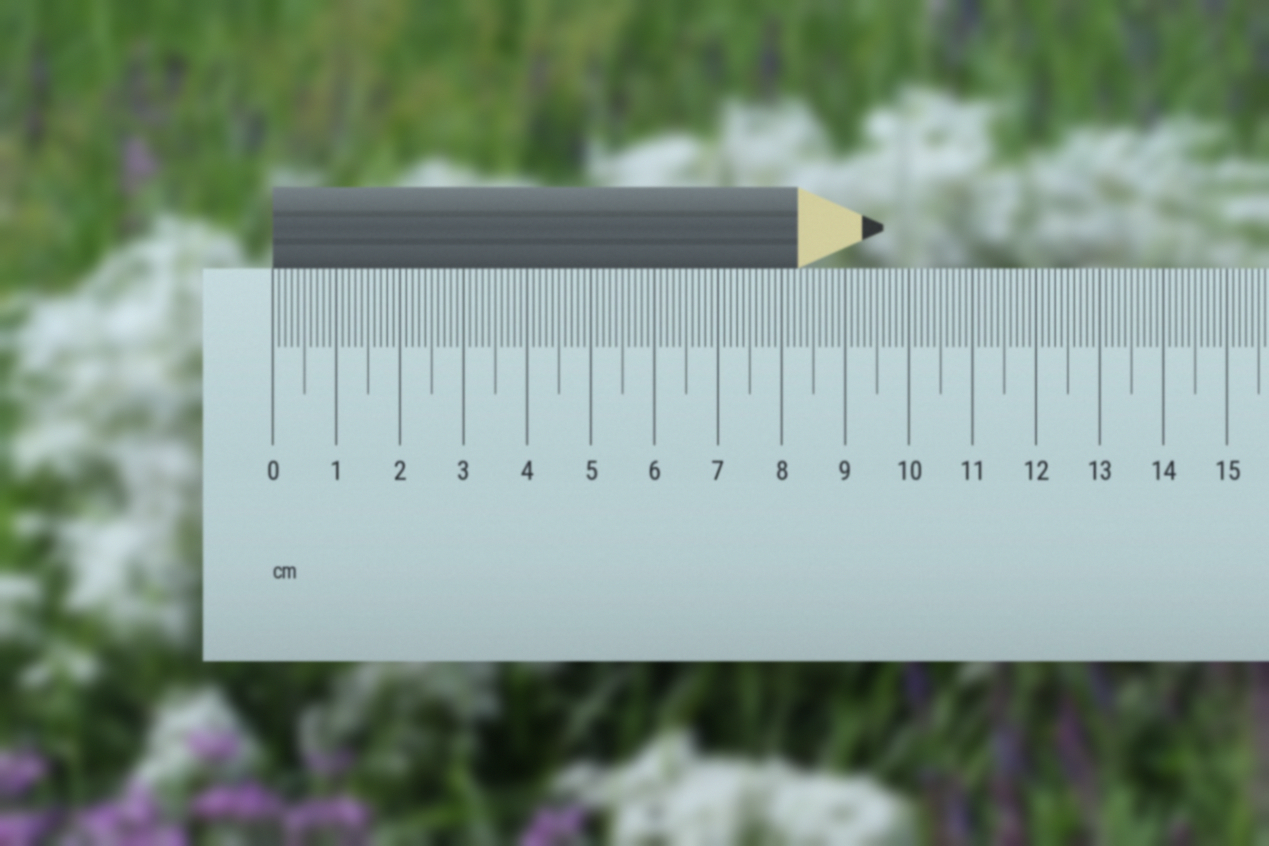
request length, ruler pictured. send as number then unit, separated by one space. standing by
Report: 9.6 cm
